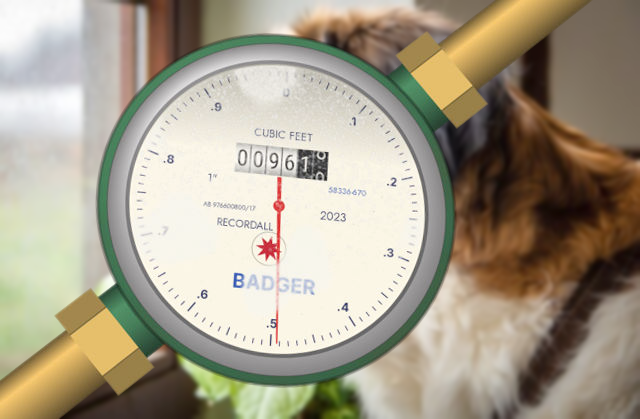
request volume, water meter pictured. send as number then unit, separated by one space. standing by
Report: 9618.49 ft³
